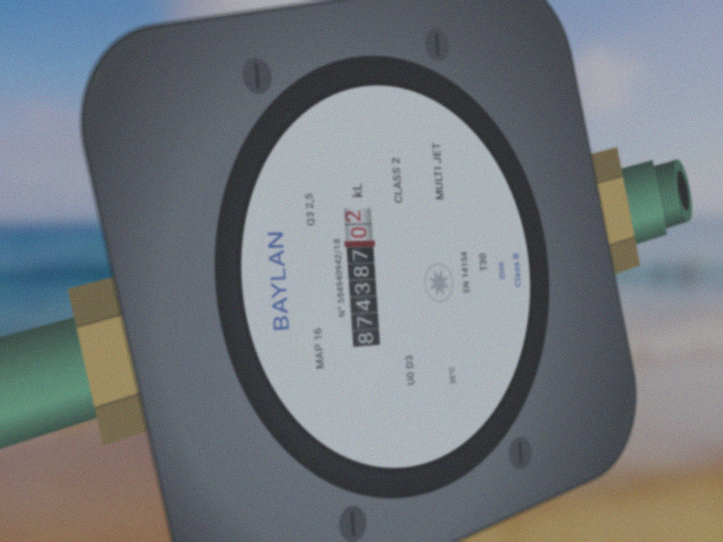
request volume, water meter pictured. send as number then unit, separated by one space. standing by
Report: 874387.02 kL
